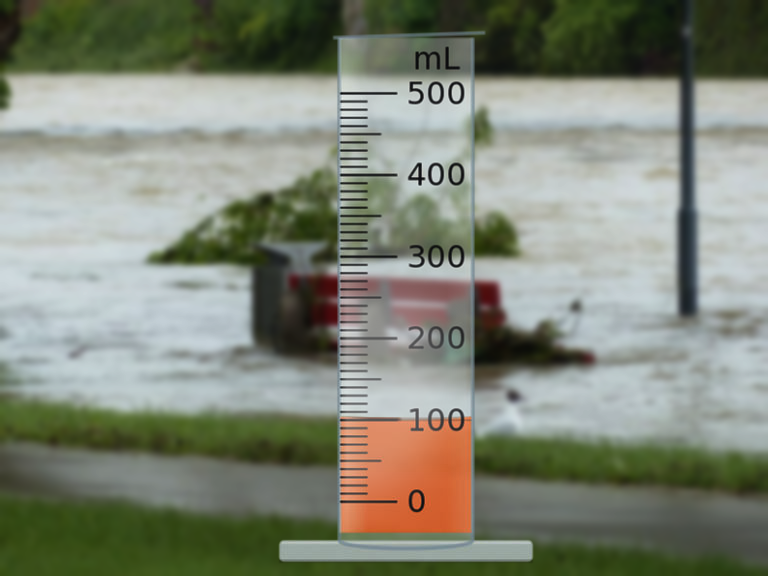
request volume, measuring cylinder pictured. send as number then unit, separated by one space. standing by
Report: 100 mL
